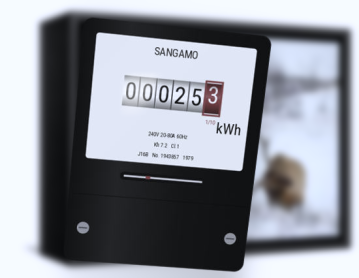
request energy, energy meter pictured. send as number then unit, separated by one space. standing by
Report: 25.3 kWh
